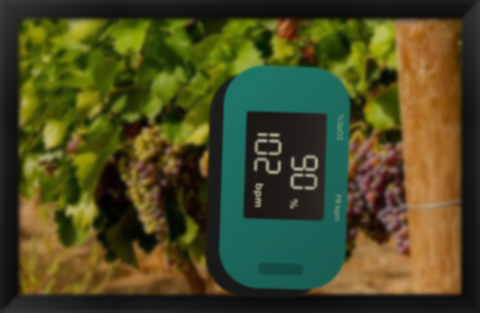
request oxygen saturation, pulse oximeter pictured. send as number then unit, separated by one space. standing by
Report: 90 %
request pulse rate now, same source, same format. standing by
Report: 102 bpm
